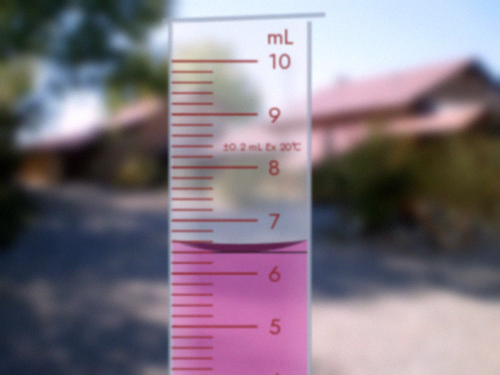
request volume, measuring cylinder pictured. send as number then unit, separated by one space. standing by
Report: 6.4 mL
